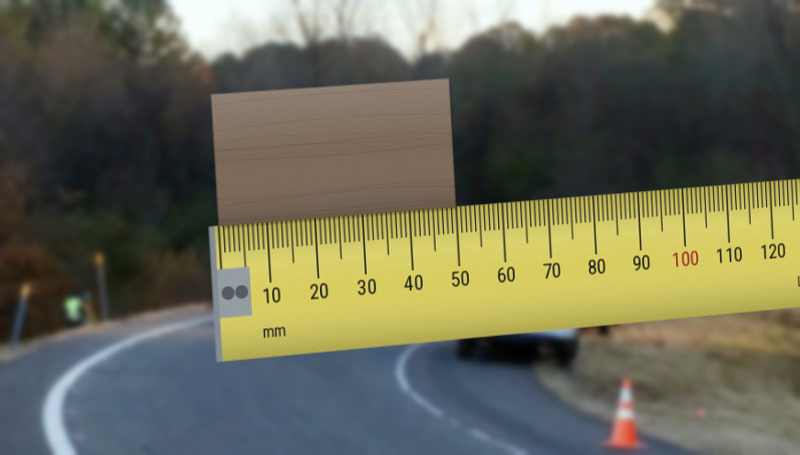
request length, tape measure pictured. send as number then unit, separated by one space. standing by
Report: 50 mm
